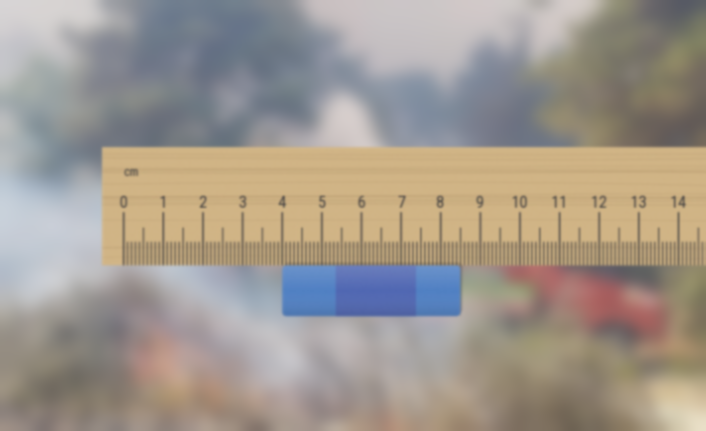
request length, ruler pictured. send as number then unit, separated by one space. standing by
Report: 4.5 cm
